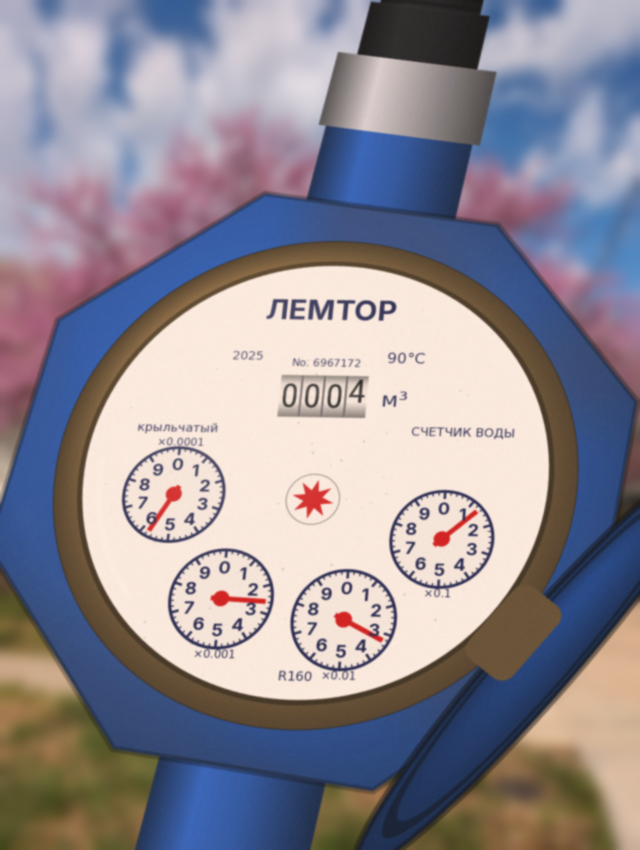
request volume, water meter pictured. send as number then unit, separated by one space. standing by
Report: 4.1325 m³
